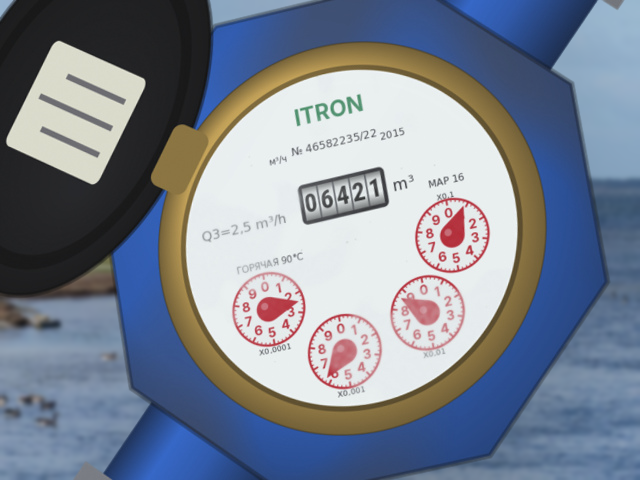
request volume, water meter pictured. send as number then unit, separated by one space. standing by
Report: 6421.0862 m³
